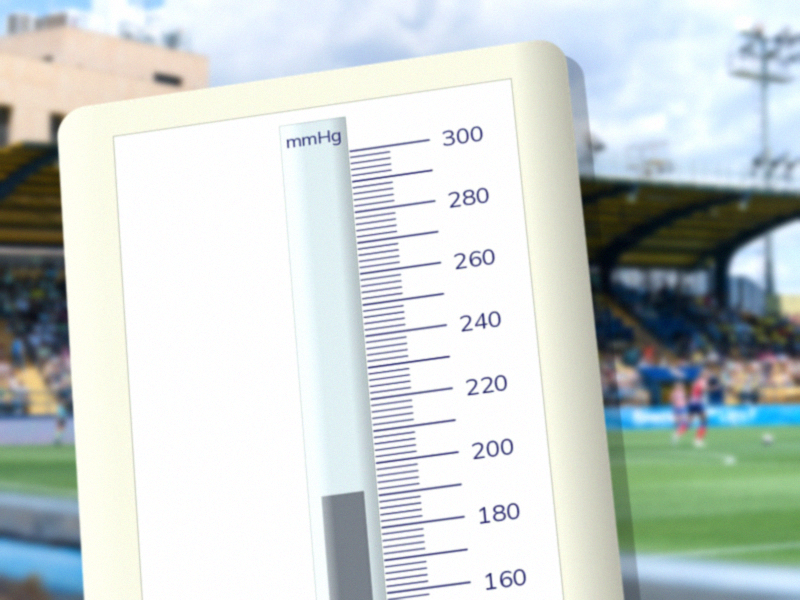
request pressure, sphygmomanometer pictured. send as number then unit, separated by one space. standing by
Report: 192 mmHg
